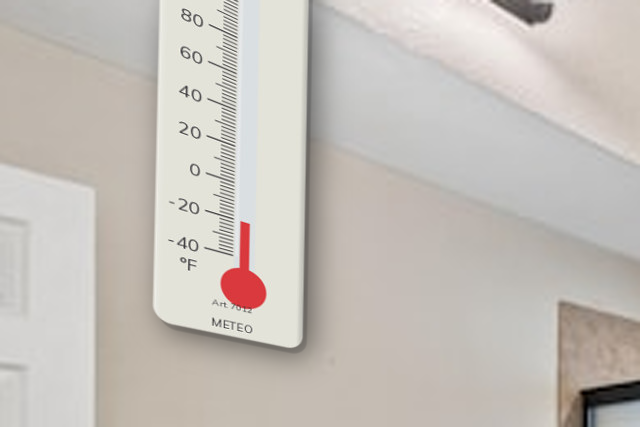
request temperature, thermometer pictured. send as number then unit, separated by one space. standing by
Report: -20 °F
